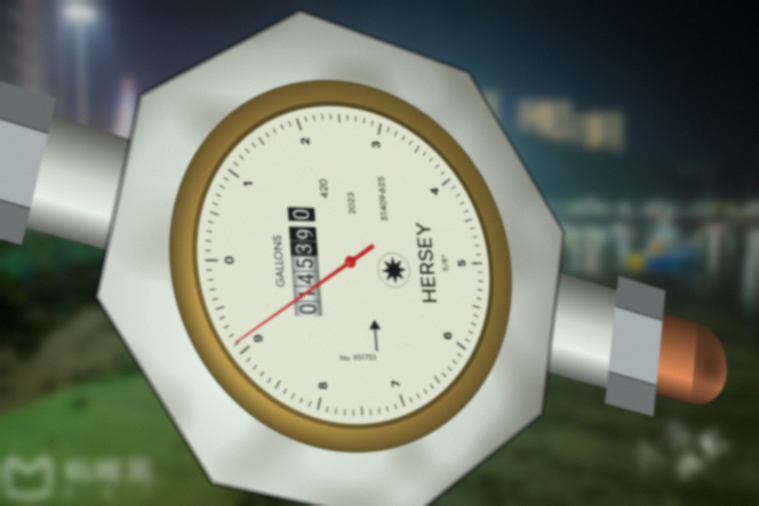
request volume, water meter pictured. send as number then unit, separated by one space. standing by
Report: 145389.1 gal
